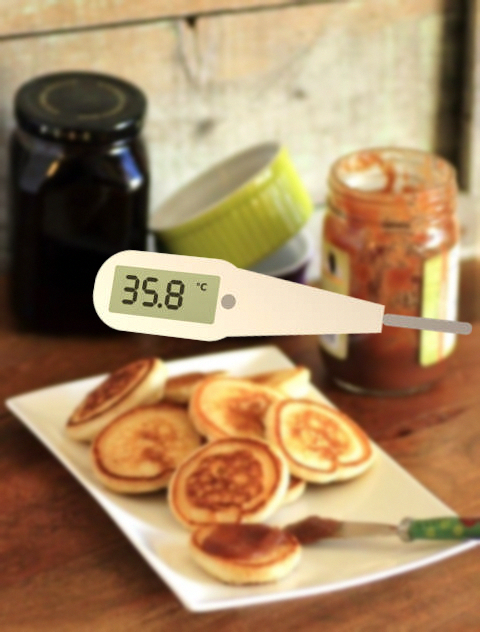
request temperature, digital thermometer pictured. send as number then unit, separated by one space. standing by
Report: 35.8 °C
